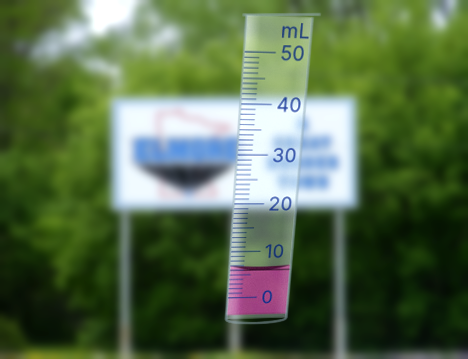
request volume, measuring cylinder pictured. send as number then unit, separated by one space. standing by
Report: 6 mL
